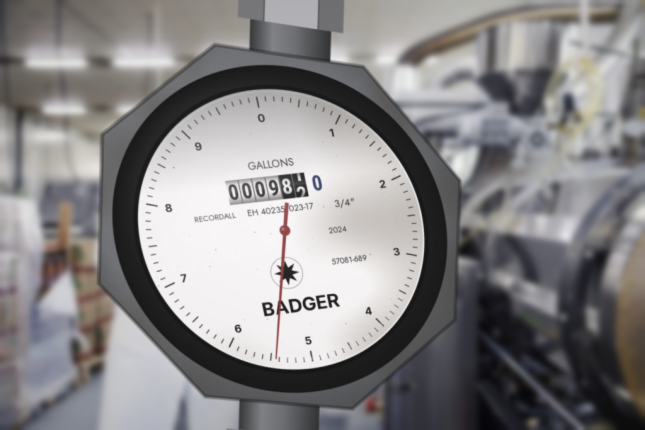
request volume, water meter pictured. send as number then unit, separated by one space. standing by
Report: 9815.4 gal
